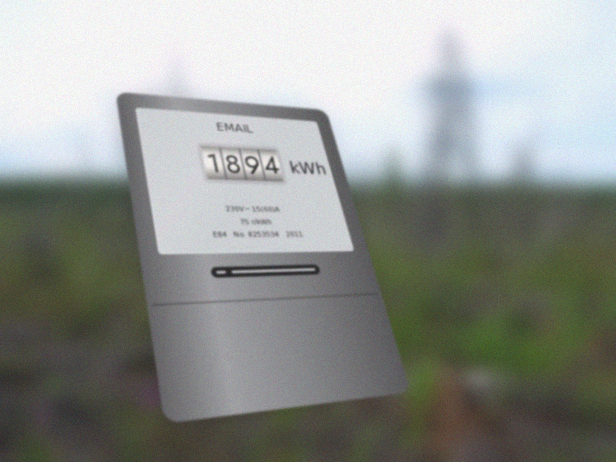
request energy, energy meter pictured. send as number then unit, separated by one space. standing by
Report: 1894 kWh
